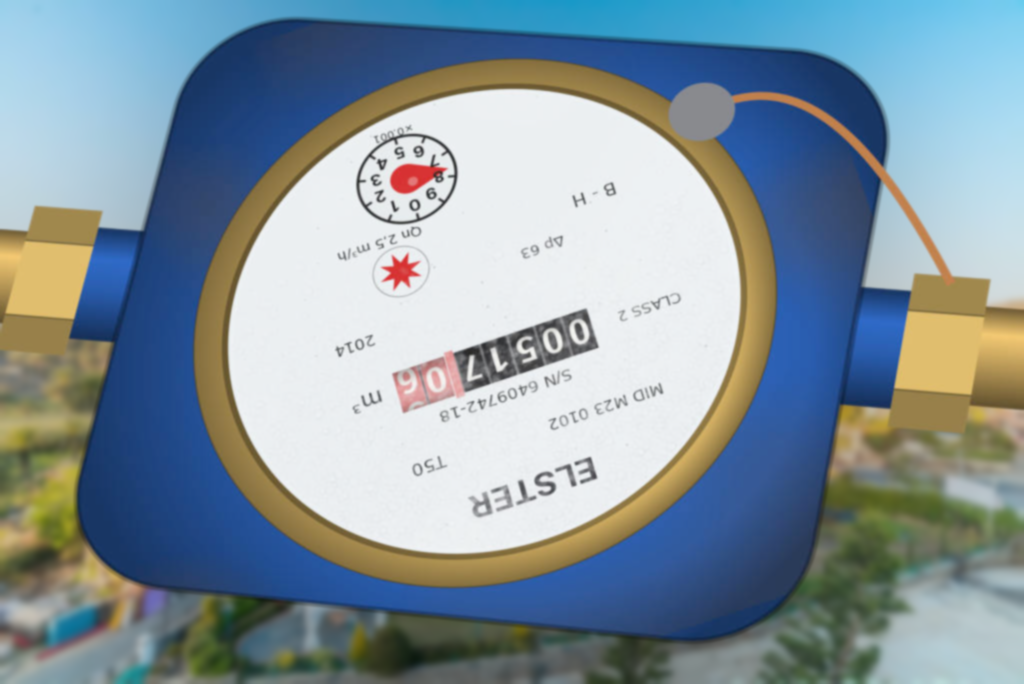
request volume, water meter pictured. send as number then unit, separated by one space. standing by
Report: 517.057 m³
